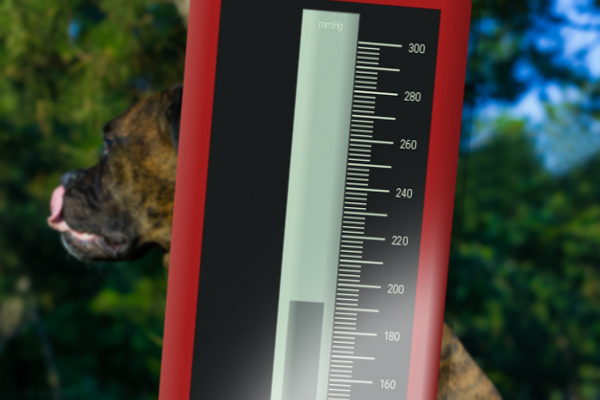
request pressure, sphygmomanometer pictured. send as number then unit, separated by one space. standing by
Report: 192 mmHg
